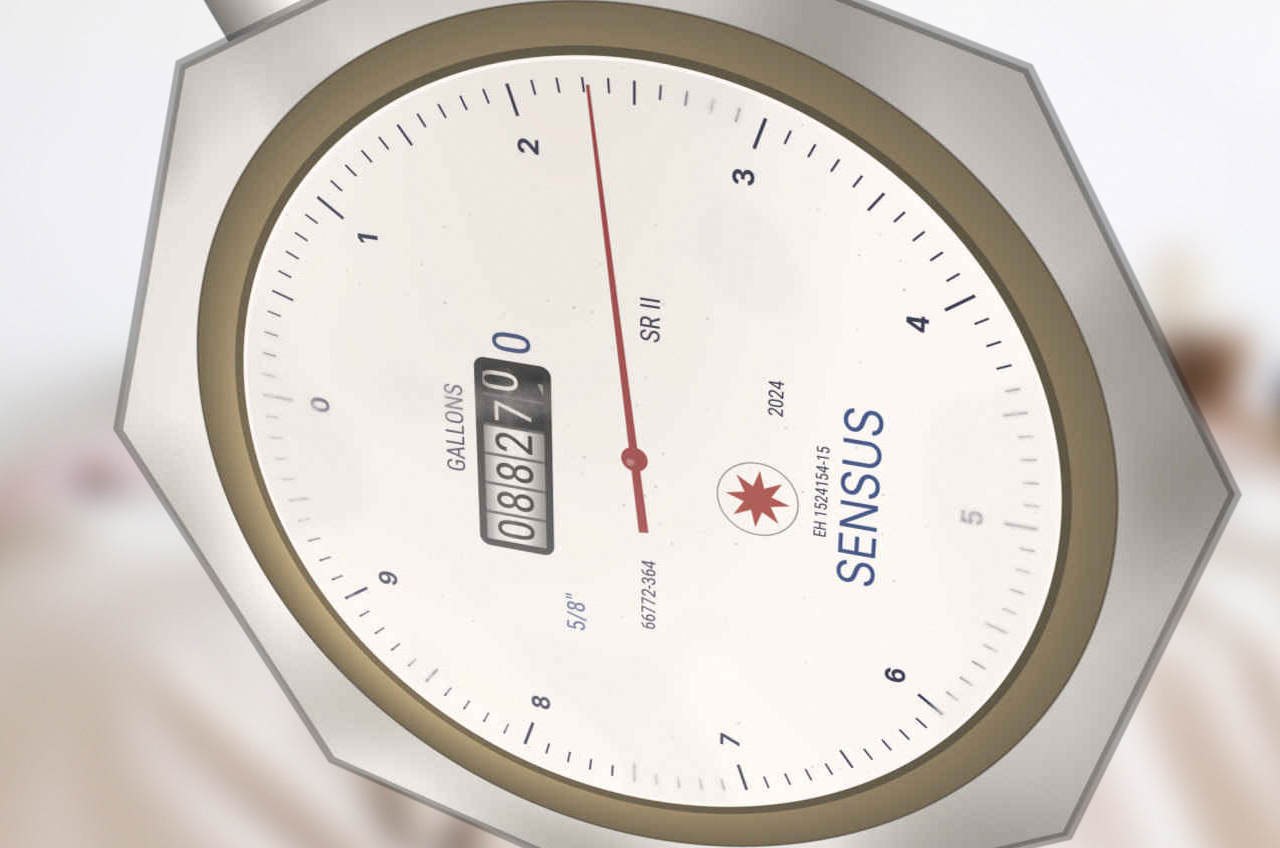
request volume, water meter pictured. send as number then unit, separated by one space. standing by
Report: 882702.3 gal
